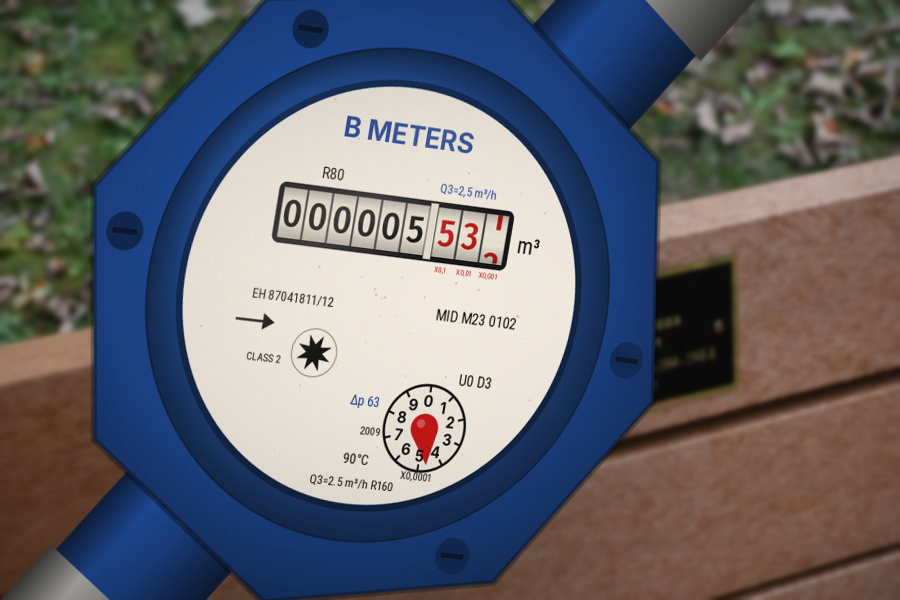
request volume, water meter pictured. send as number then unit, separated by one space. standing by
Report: 5.5314 m³
